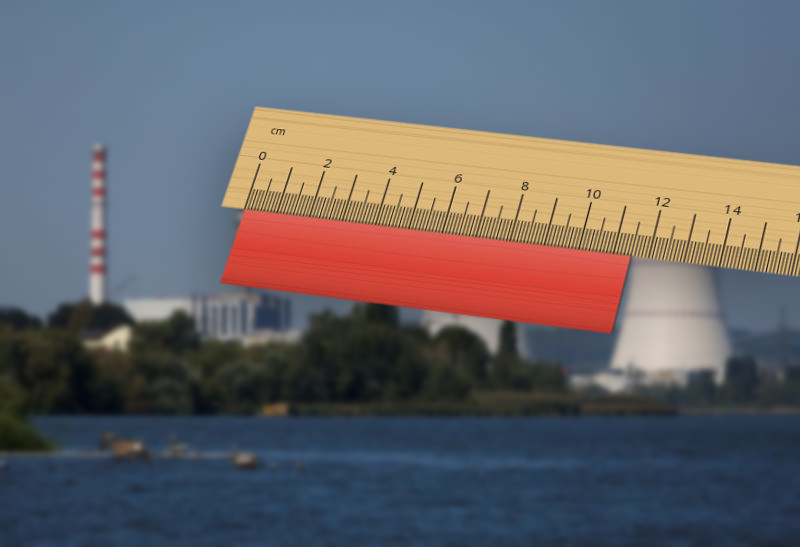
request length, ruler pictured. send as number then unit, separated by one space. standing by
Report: 11.5 cm
